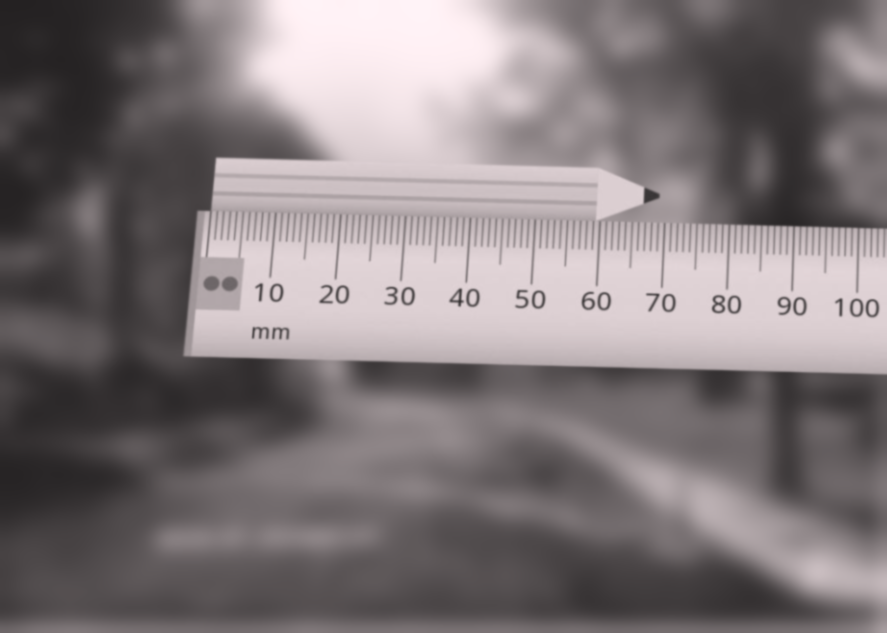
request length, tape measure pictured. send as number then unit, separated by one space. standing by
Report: 69 mm
